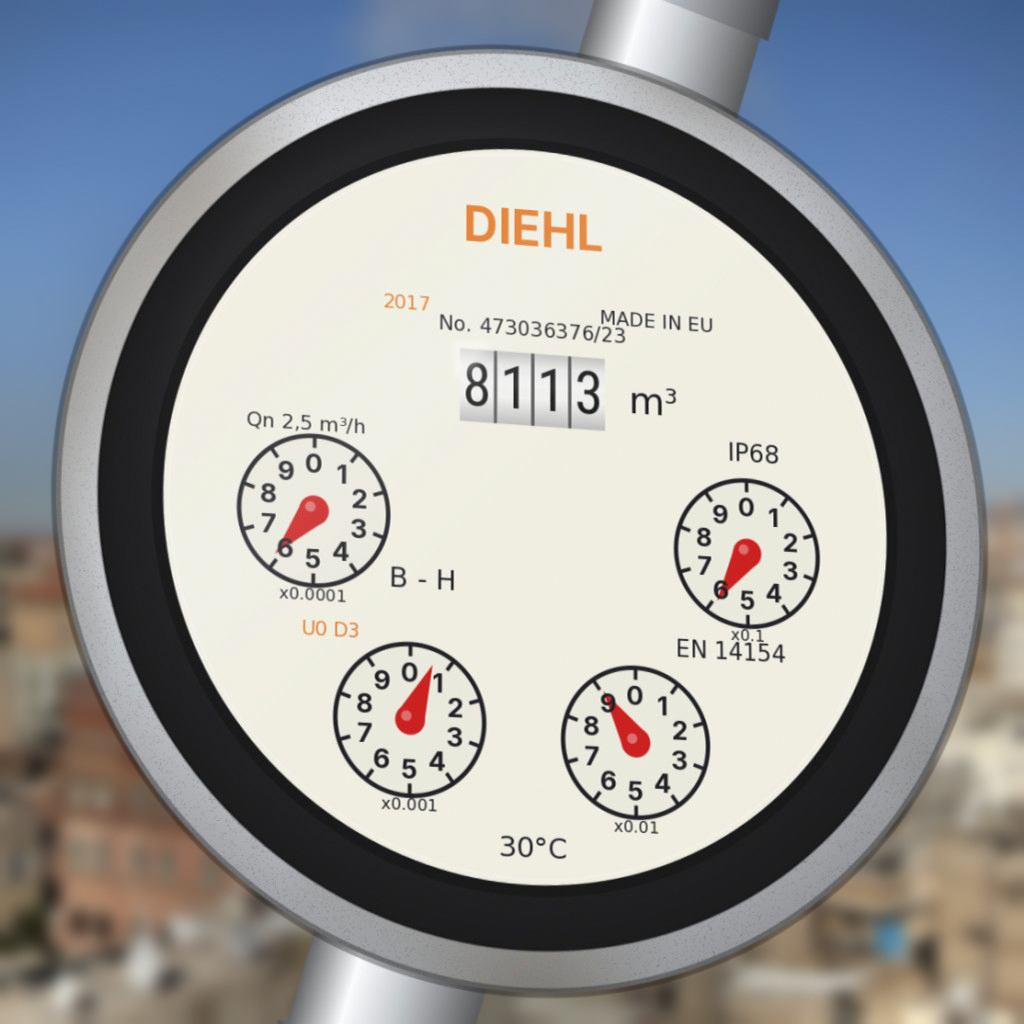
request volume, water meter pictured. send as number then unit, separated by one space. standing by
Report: 8113.5906 m³
